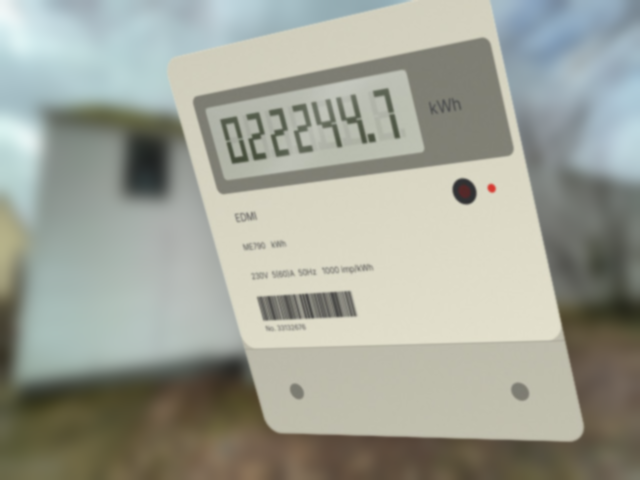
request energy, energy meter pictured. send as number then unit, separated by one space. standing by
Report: 22244.7 kWh
